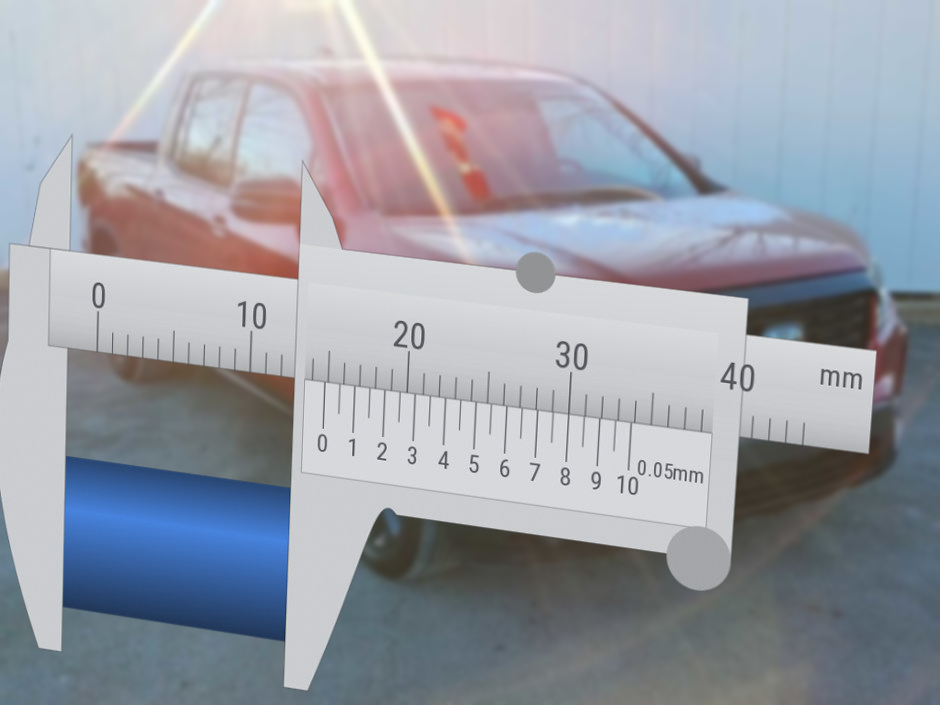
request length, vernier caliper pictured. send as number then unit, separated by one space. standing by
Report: 14.8 mm
